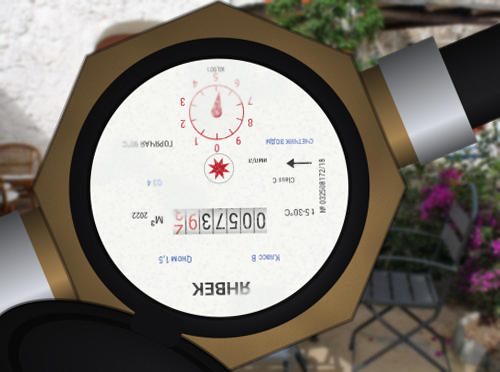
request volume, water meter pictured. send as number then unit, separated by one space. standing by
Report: 573.925 m³
